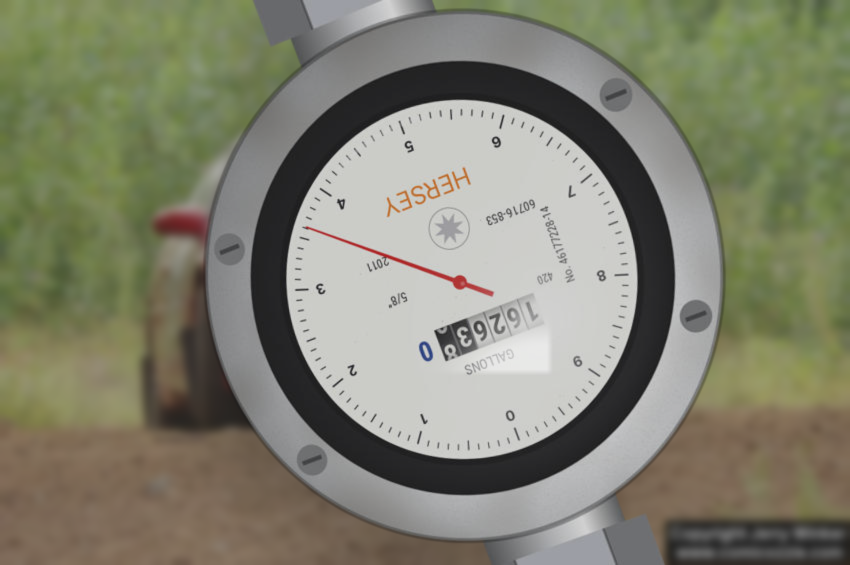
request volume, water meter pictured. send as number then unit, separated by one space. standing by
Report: 1626383.6 gal
